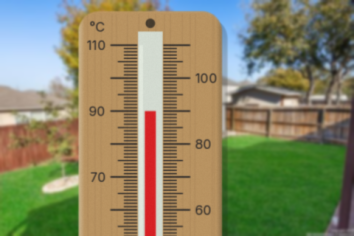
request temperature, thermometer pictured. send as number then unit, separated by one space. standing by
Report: 90 °C
